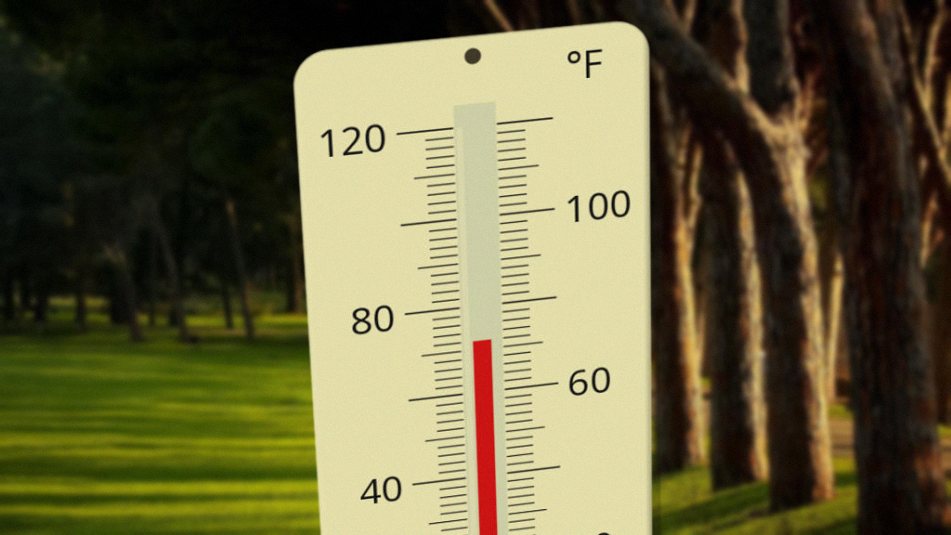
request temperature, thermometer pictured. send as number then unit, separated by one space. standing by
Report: 72 °F
